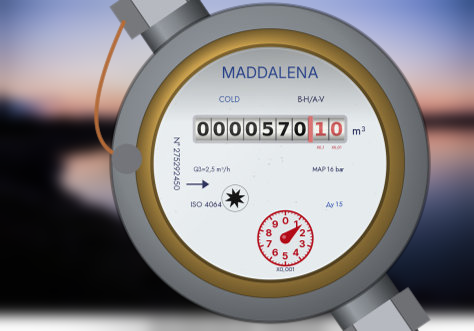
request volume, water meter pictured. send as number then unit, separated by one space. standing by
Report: 570.101 m³
